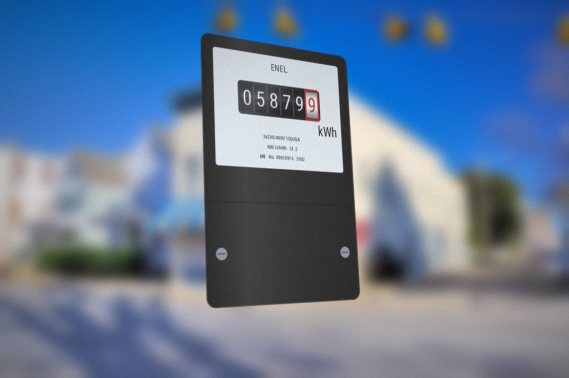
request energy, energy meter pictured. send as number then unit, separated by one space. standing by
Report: 5879.9 kWh
